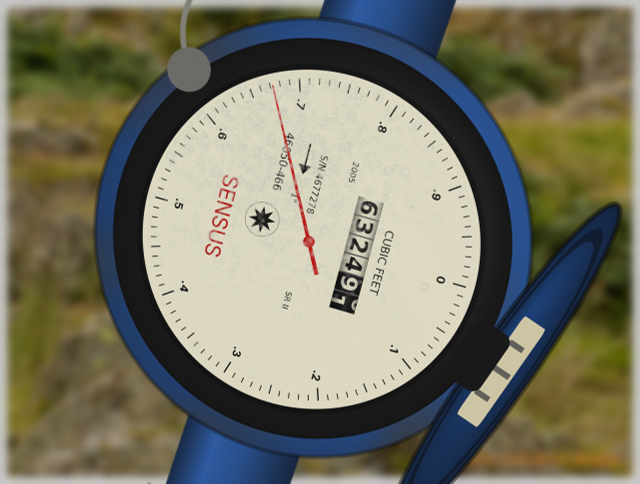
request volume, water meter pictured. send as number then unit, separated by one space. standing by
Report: 632490.67 ft³
